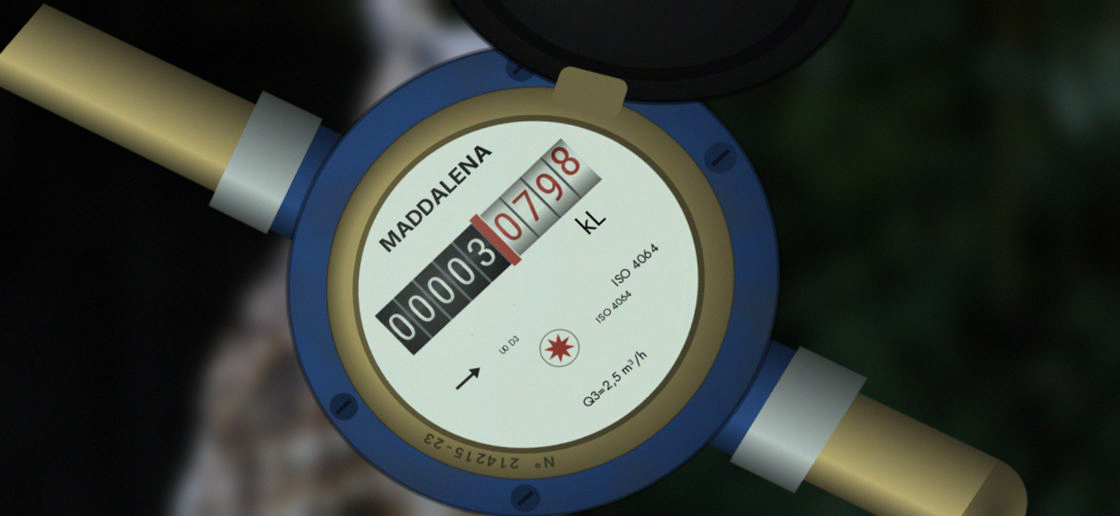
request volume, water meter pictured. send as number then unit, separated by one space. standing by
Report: 3.0798 kL
